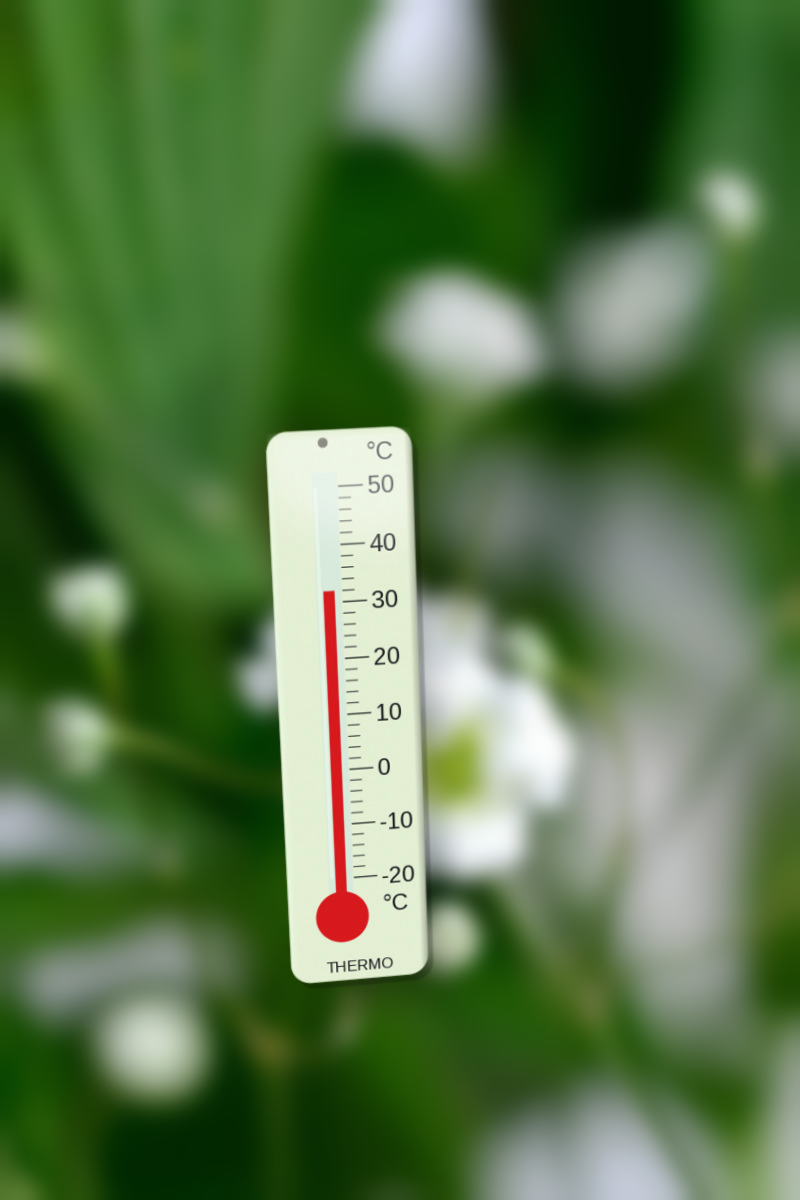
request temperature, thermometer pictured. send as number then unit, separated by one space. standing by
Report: 32 °C
